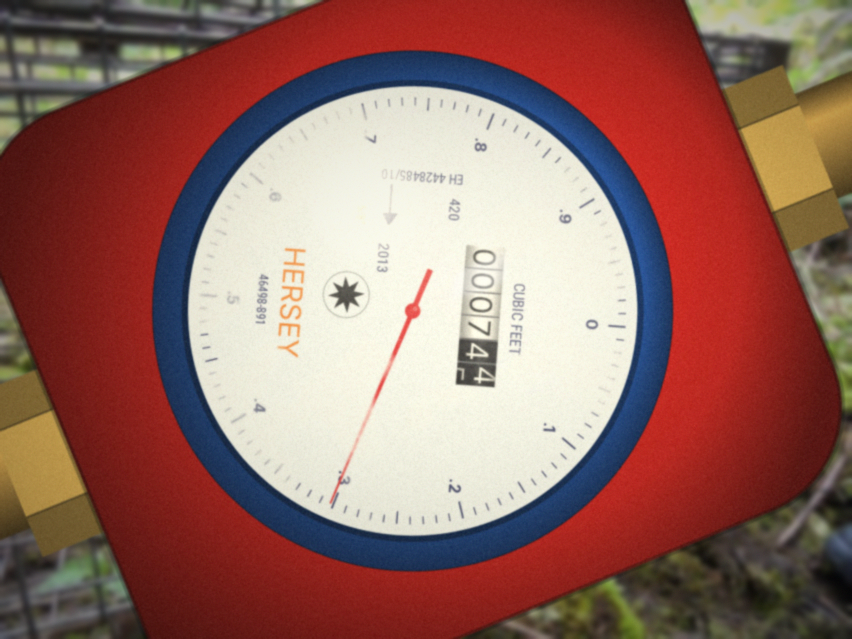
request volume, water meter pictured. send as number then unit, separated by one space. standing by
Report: 744.30 ft³
